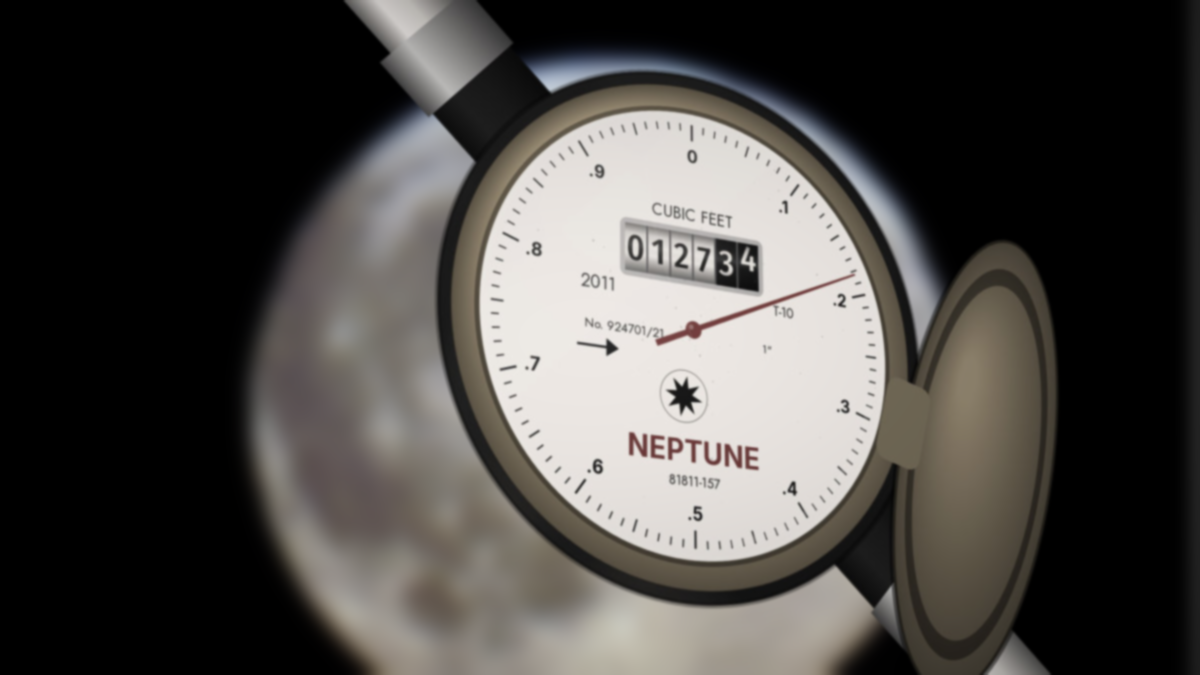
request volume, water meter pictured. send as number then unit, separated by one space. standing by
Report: 12734.18 ft³
